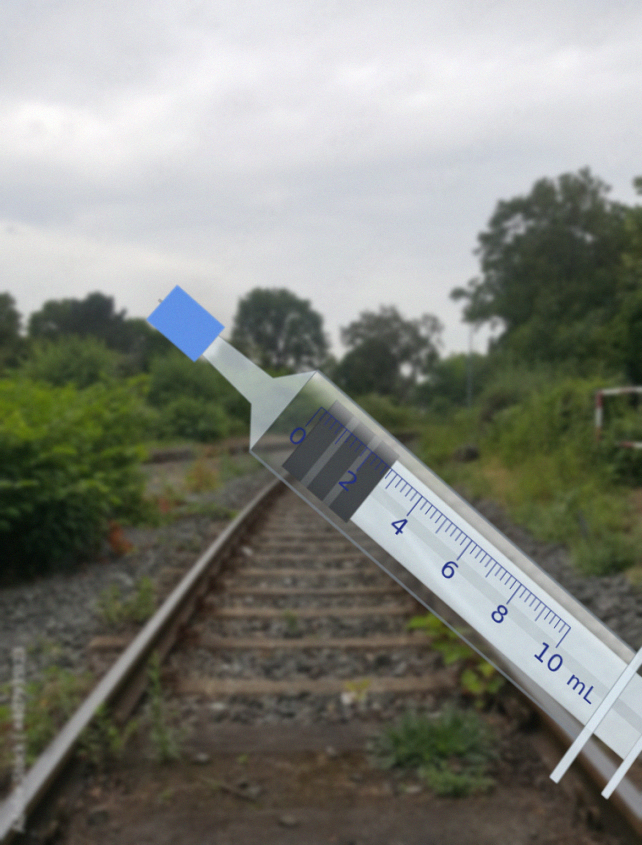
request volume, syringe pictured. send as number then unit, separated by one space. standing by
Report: 0.2 mL
